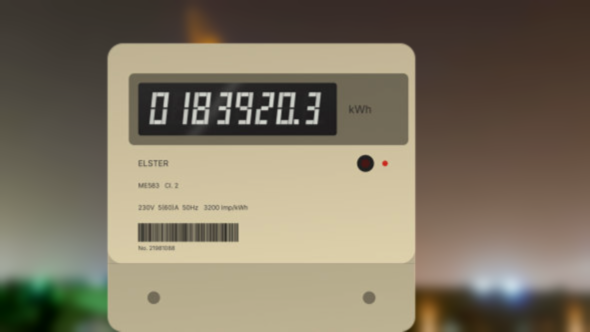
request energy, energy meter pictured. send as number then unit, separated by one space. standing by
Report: 183920.3 kWh
